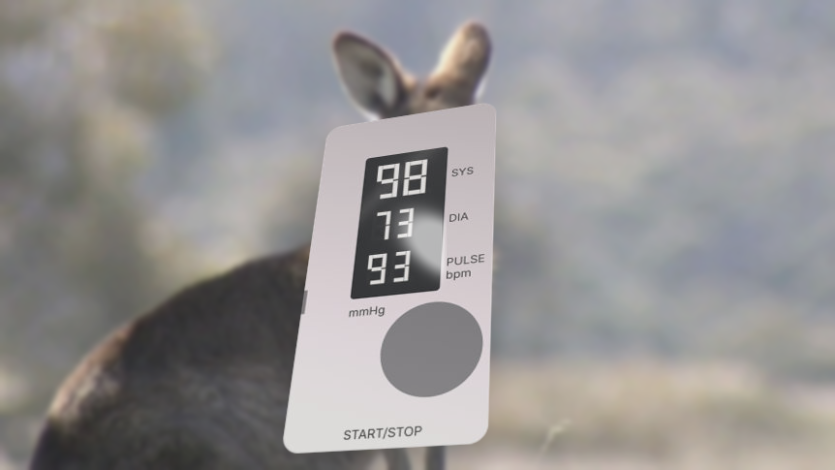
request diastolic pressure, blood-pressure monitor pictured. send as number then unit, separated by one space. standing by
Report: 73 mmHg
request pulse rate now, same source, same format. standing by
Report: 93 bpm
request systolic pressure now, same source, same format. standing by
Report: 98 mmHg
